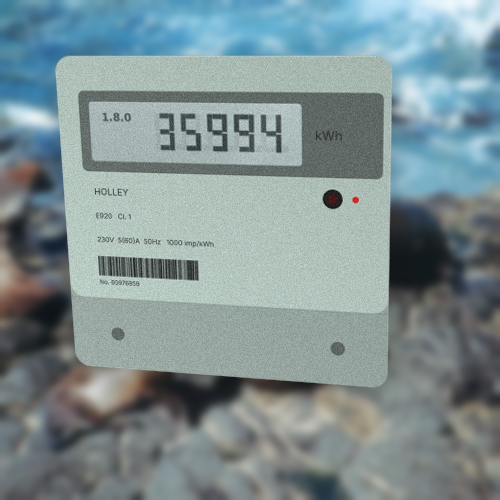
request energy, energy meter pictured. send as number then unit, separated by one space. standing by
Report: 35994 kWh
